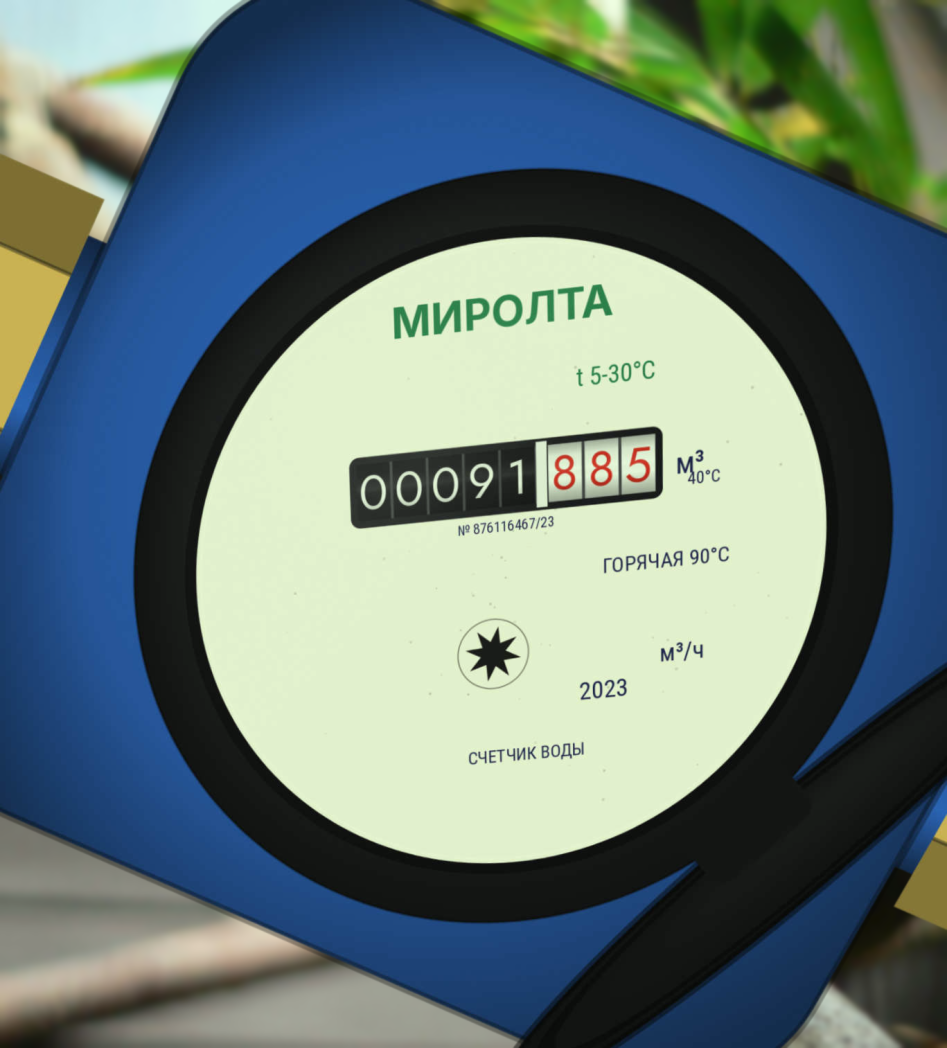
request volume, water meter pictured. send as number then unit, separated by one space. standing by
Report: 91.885 m³
